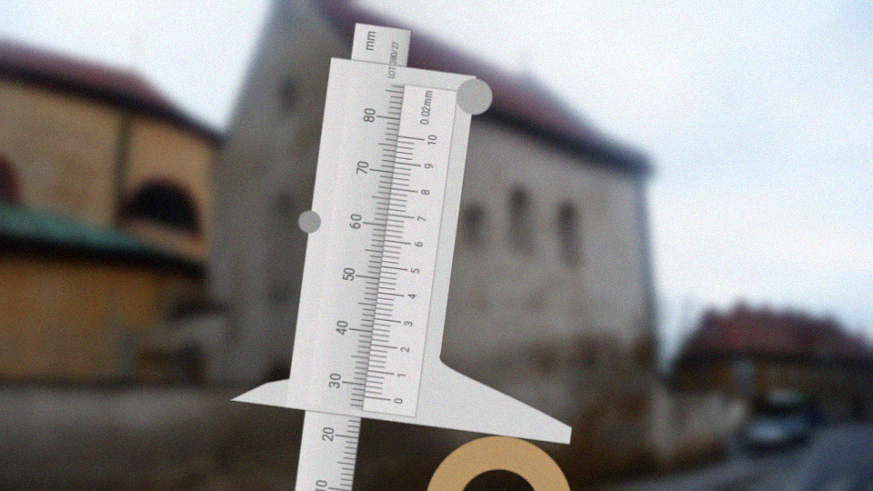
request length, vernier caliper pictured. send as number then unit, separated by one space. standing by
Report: 27.8 mm
